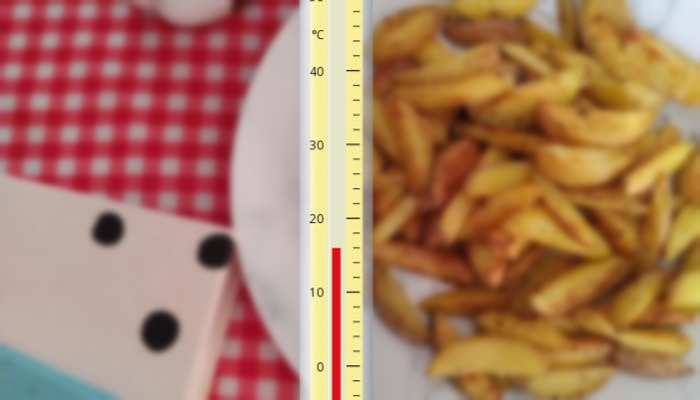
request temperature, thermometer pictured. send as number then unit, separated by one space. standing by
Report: 16 °C
